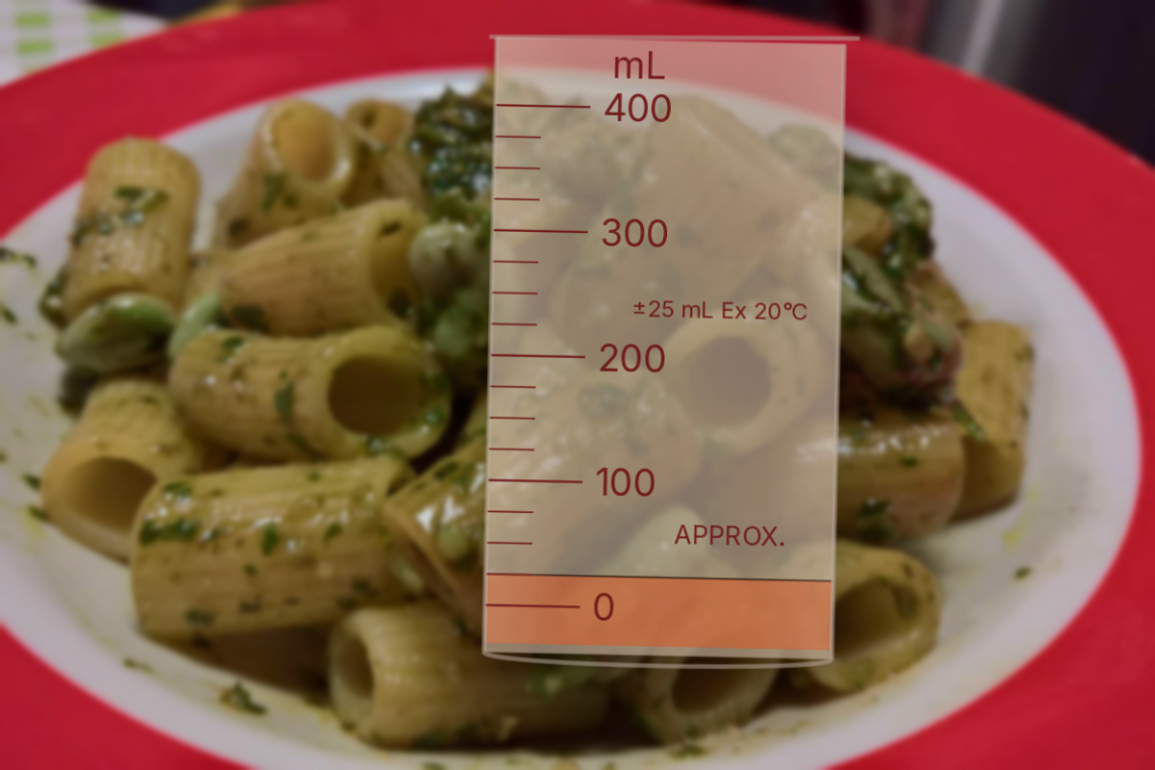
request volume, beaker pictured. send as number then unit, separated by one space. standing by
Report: 25 mL
